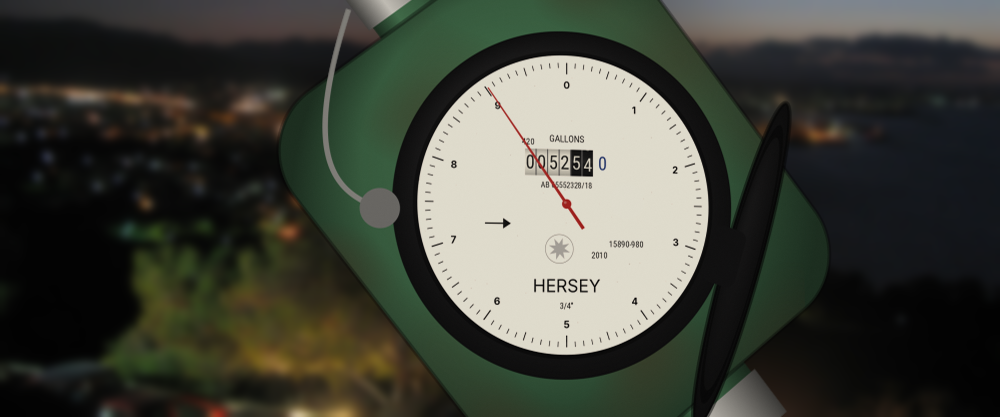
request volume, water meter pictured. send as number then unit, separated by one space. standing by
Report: 52539.0 gal
